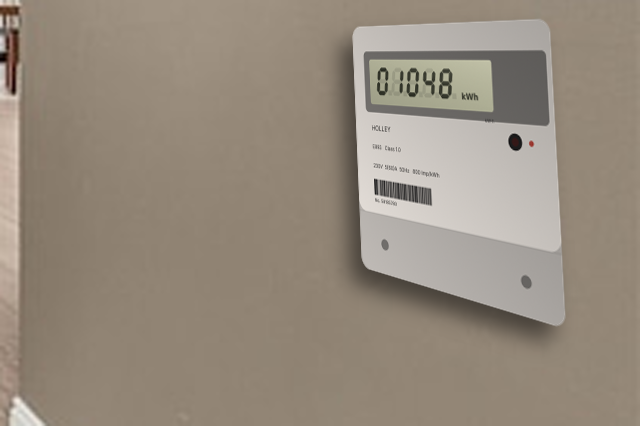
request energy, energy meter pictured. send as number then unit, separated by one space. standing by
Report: 1048 kWh
